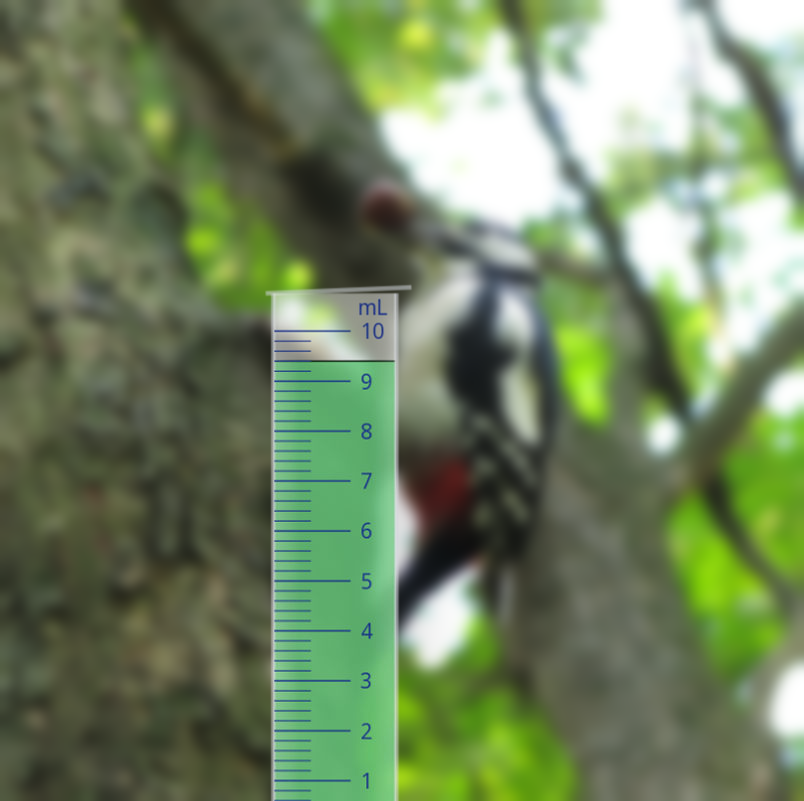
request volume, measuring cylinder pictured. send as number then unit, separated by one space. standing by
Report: 9.4 mL
